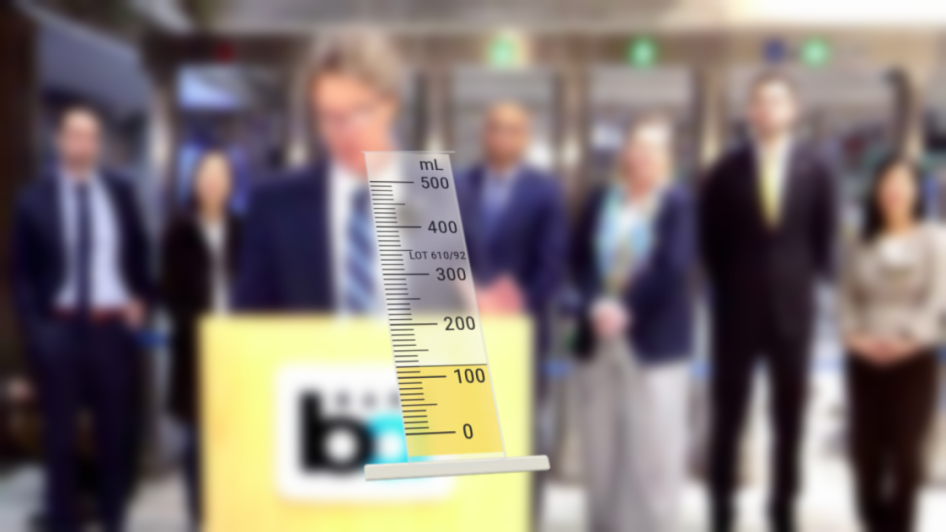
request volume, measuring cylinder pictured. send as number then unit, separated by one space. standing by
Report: 120 mL
